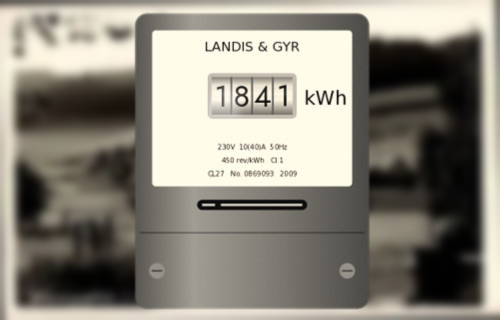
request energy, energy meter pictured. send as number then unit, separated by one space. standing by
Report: 1841 kWh
